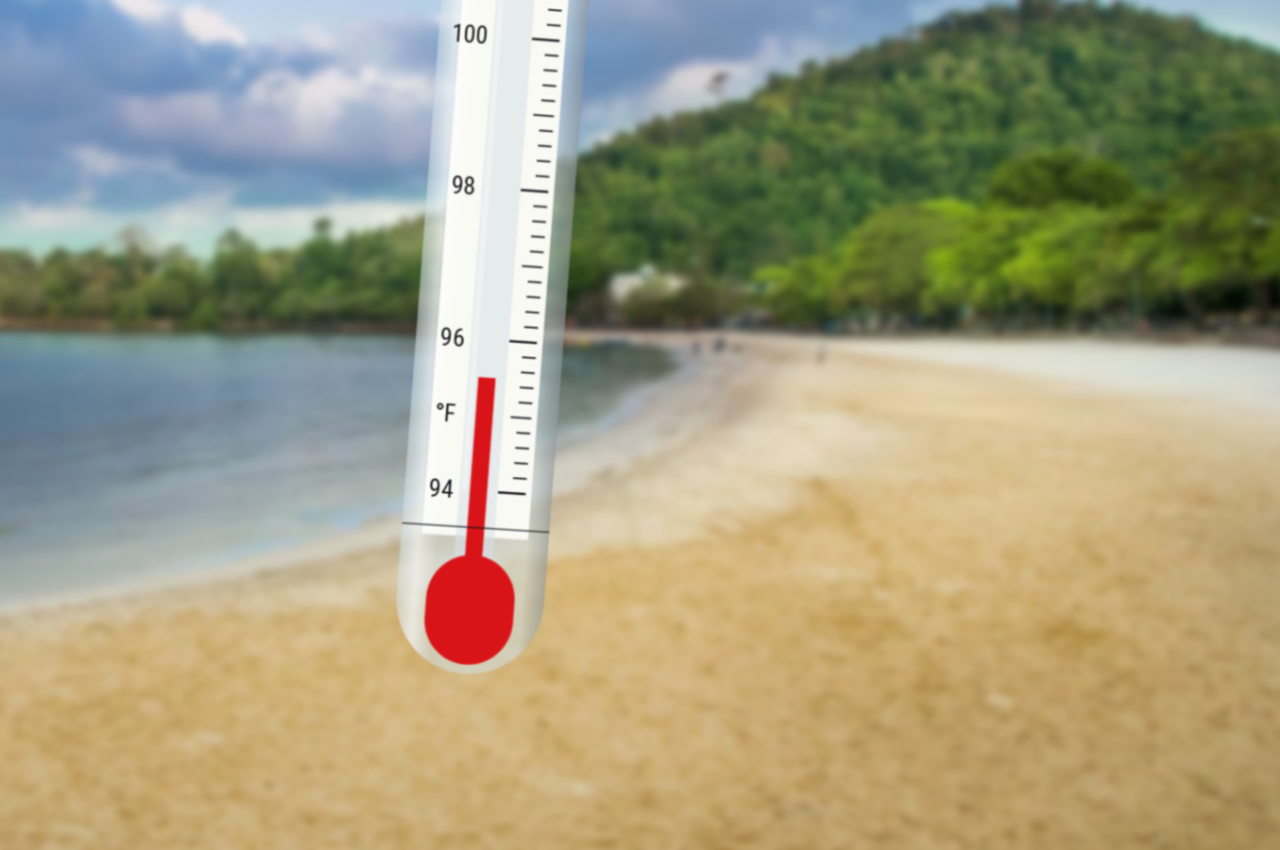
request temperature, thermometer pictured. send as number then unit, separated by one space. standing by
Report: 95.5 °F
